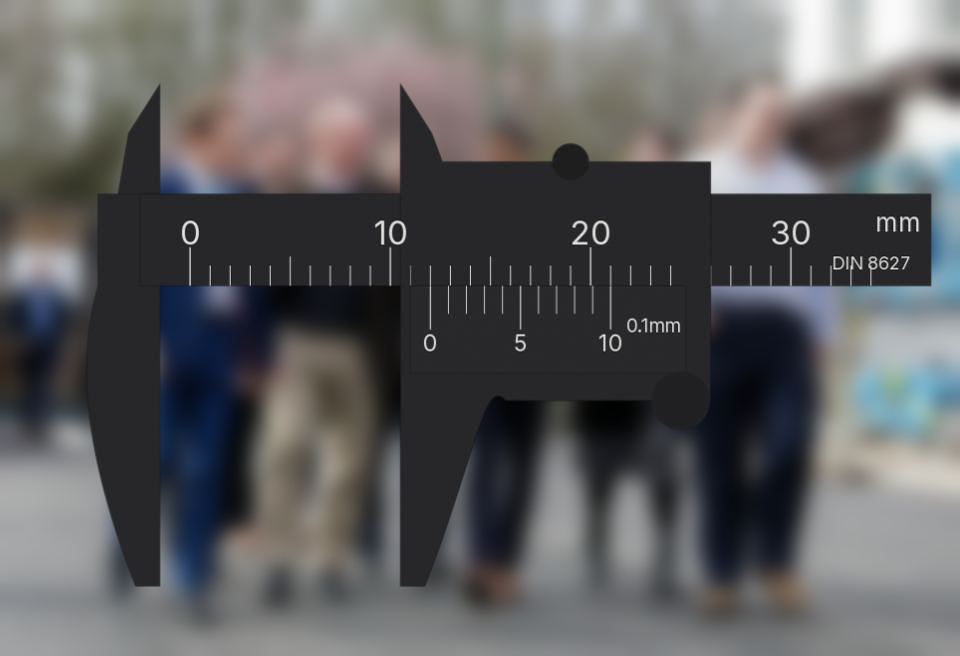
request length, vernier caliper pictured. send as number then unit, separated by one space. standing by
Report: 12.0 mm
